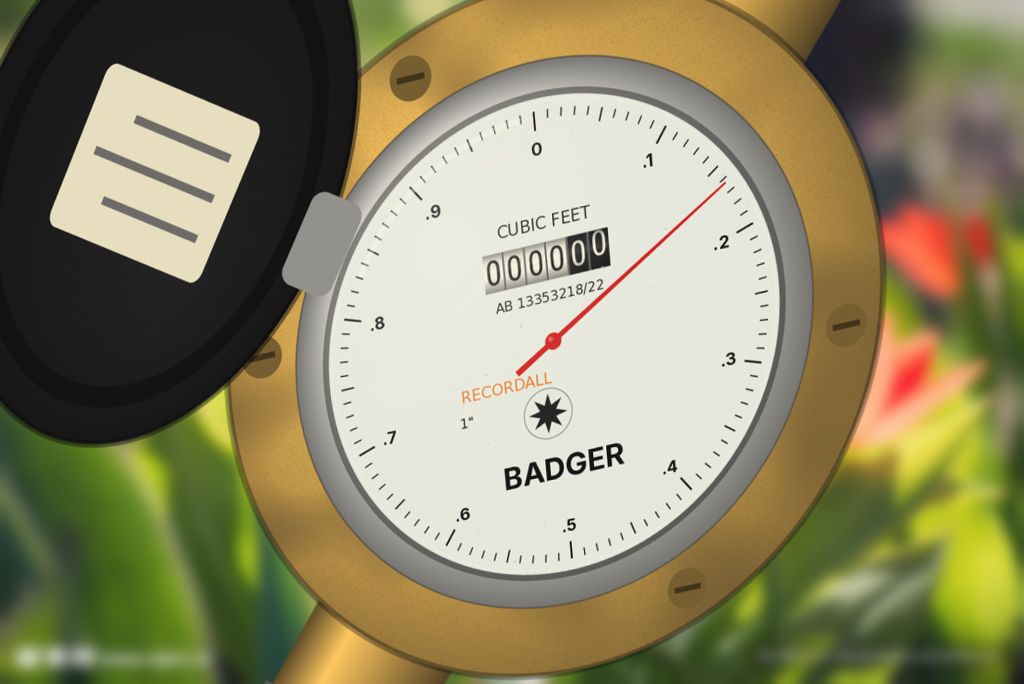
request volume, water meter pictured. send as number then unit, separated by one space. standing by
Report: 0.16 ft³
